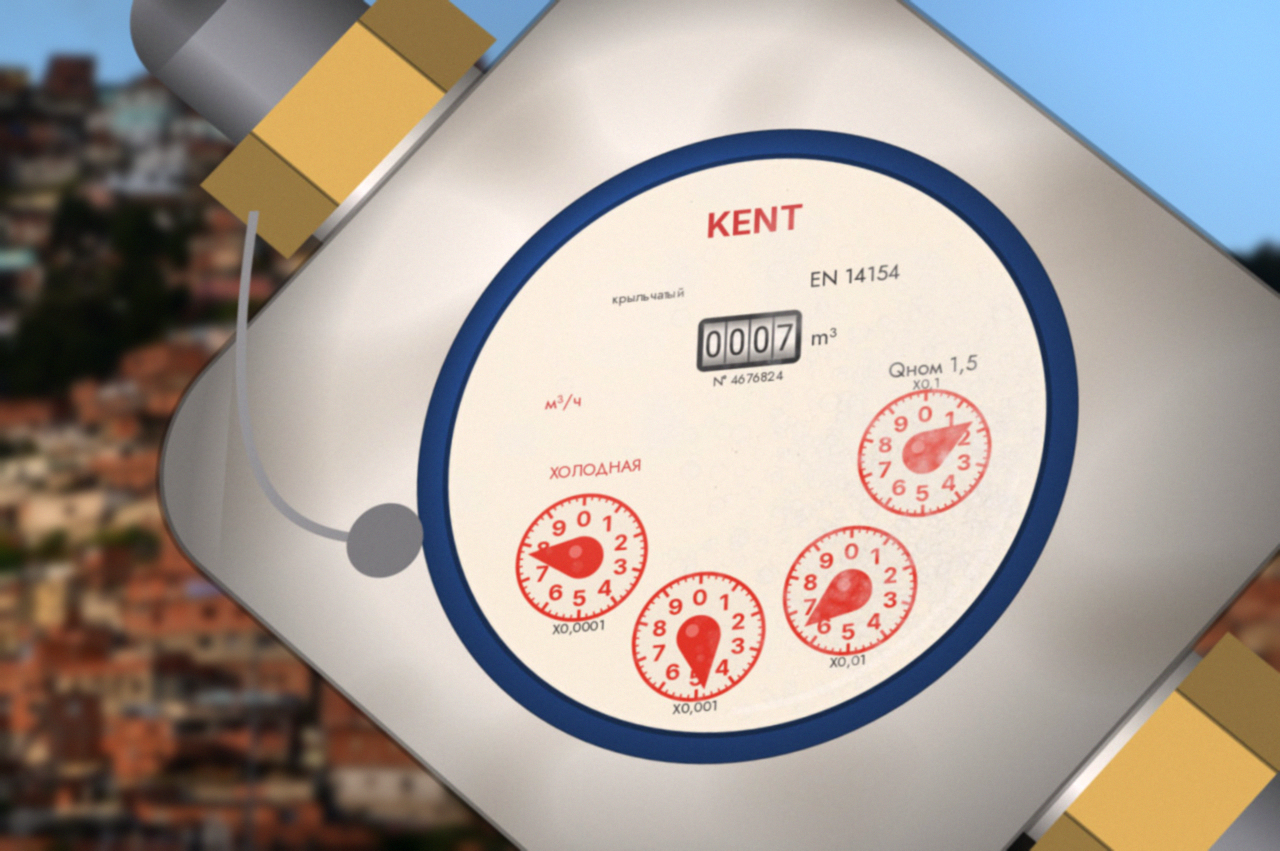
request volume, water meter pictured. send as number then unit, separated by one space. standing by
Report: 7.1647 m³
